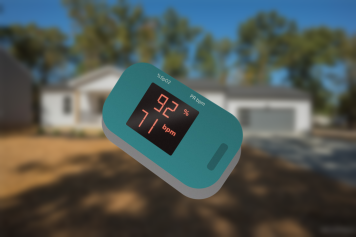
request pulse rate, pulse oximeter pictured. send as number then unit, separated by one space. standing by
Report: 71 bpm
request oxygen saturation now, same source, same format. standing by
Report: 92 %
